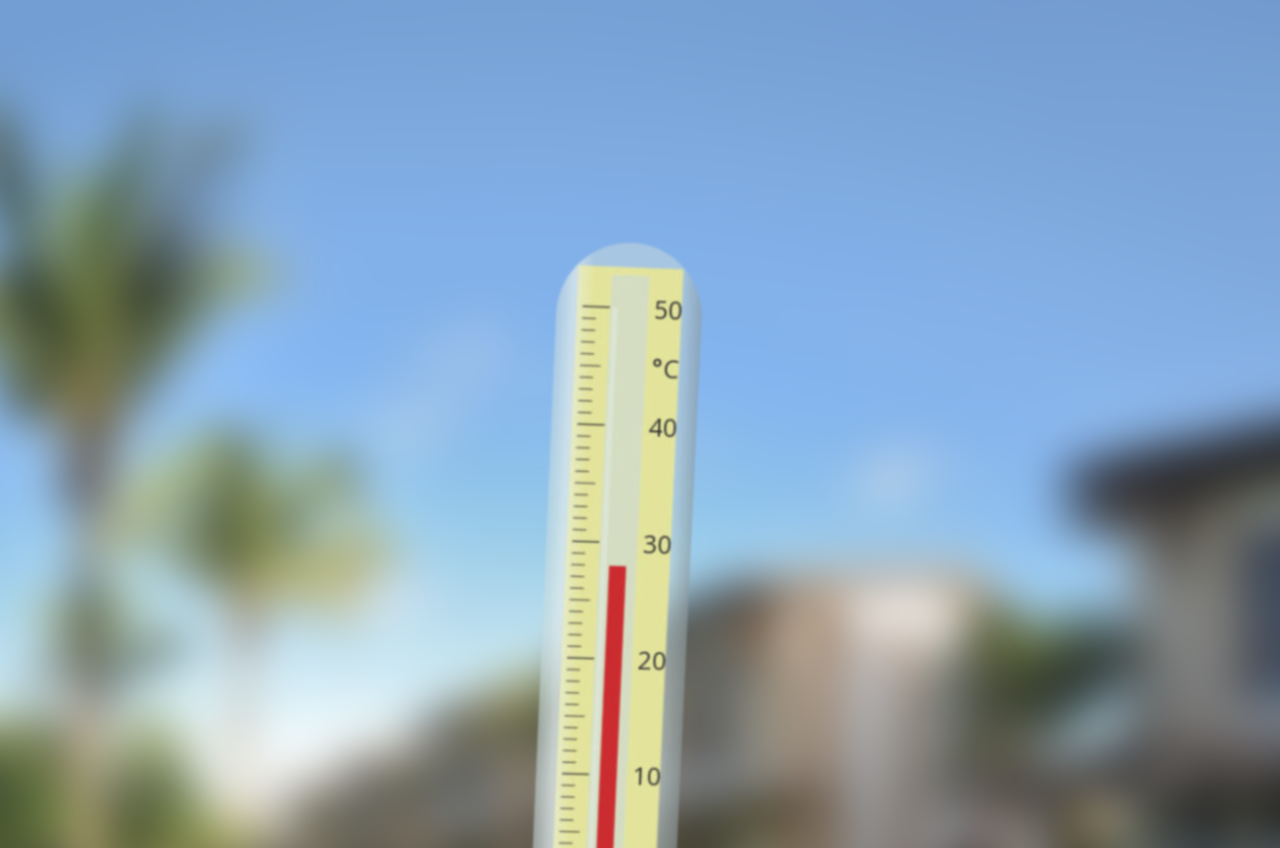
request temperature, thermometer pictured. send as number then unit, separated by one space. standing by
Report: 28 °C
